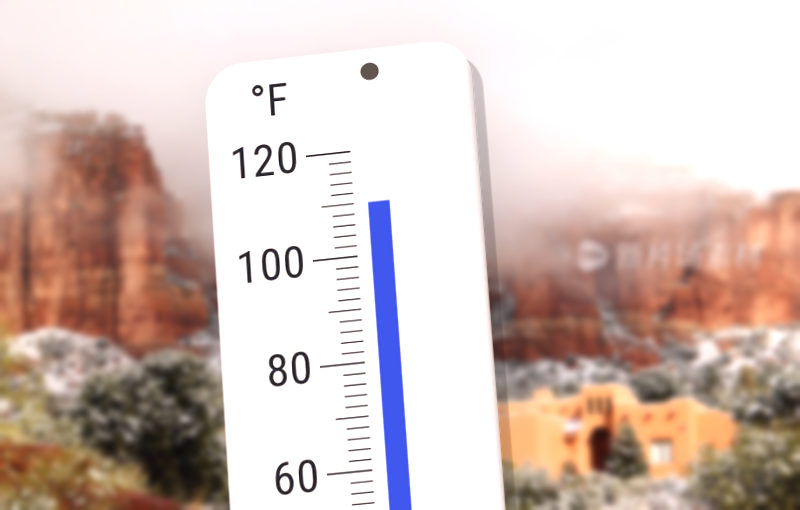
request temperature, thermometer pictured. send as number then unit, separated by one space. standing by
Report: 110 °F
